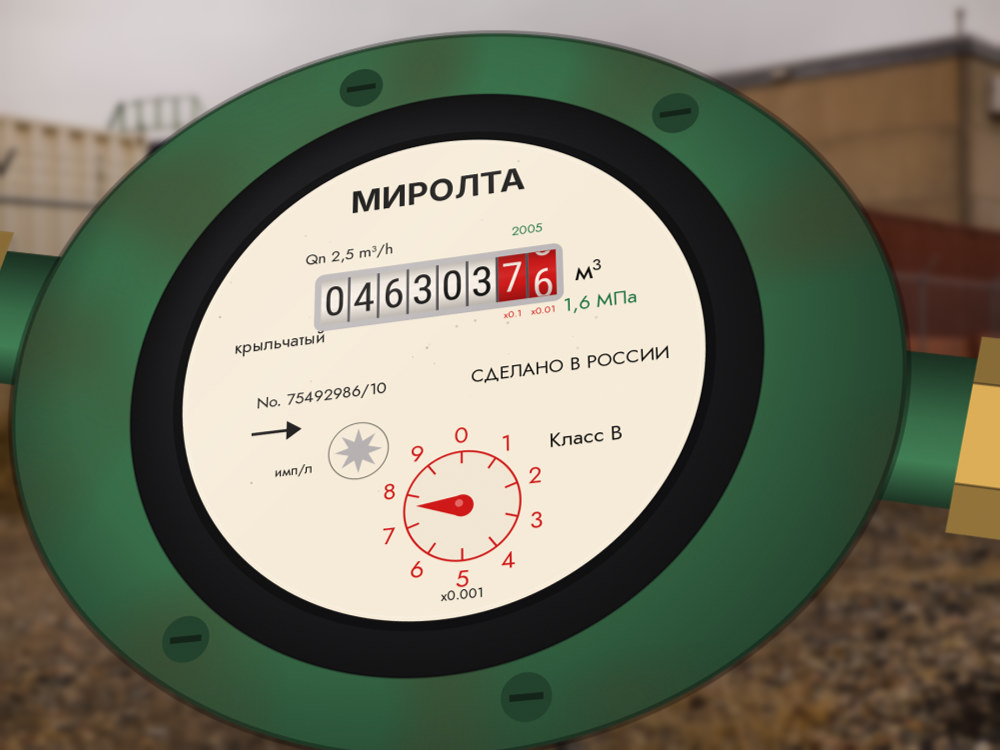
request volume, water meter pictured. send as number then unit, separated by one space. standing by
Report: 46303.757 m³
